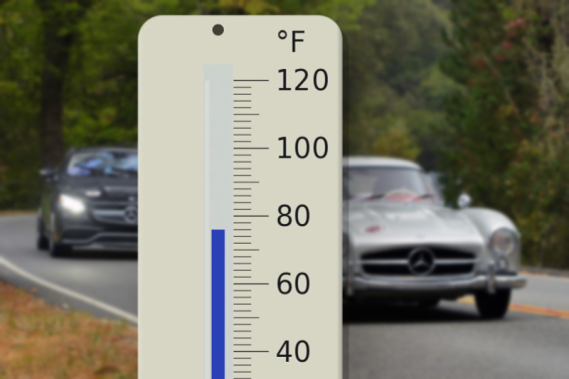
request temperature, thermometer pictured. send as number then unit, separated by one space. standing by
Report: 76 °F
